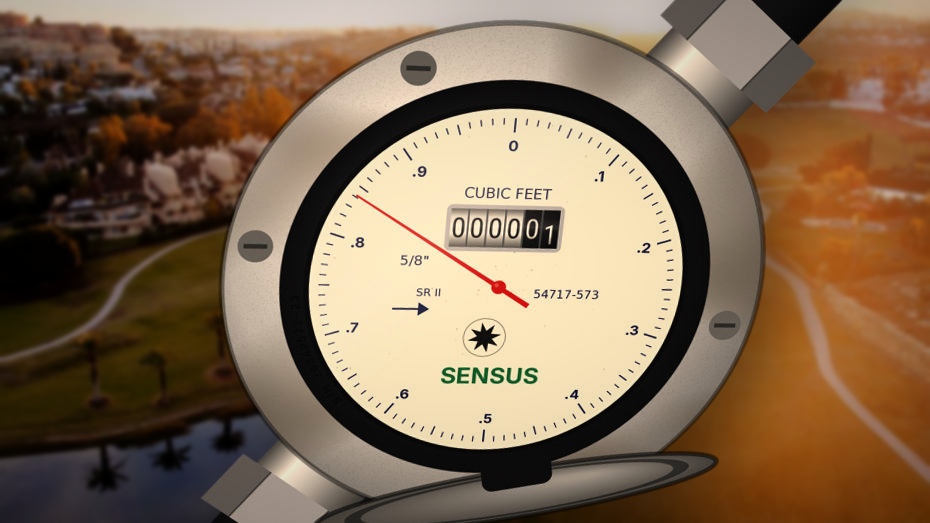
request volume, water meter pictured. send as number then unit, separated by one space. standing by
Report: 0.84 ft³
